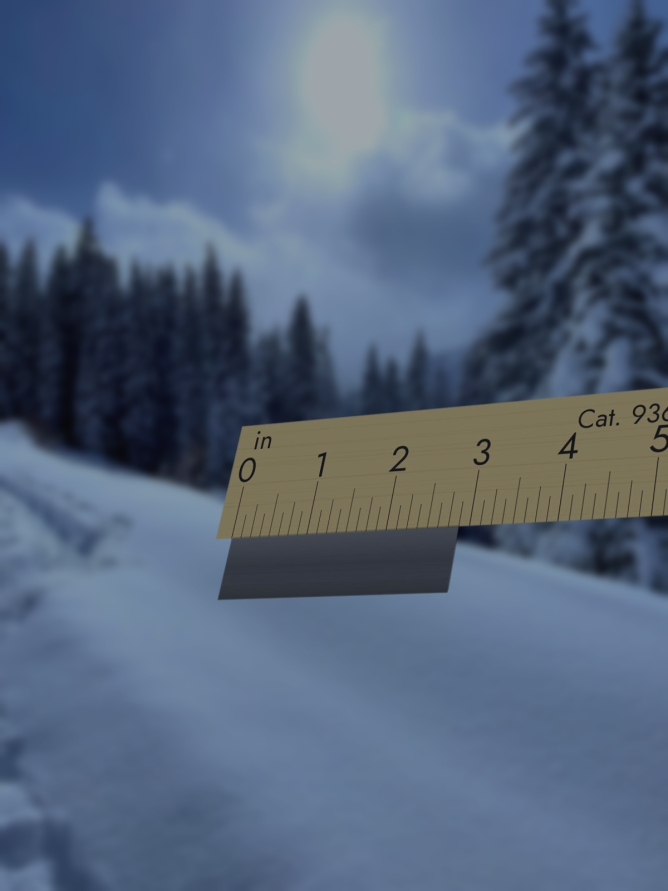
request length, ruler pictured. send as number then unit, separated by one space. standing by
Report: 2.875 in
